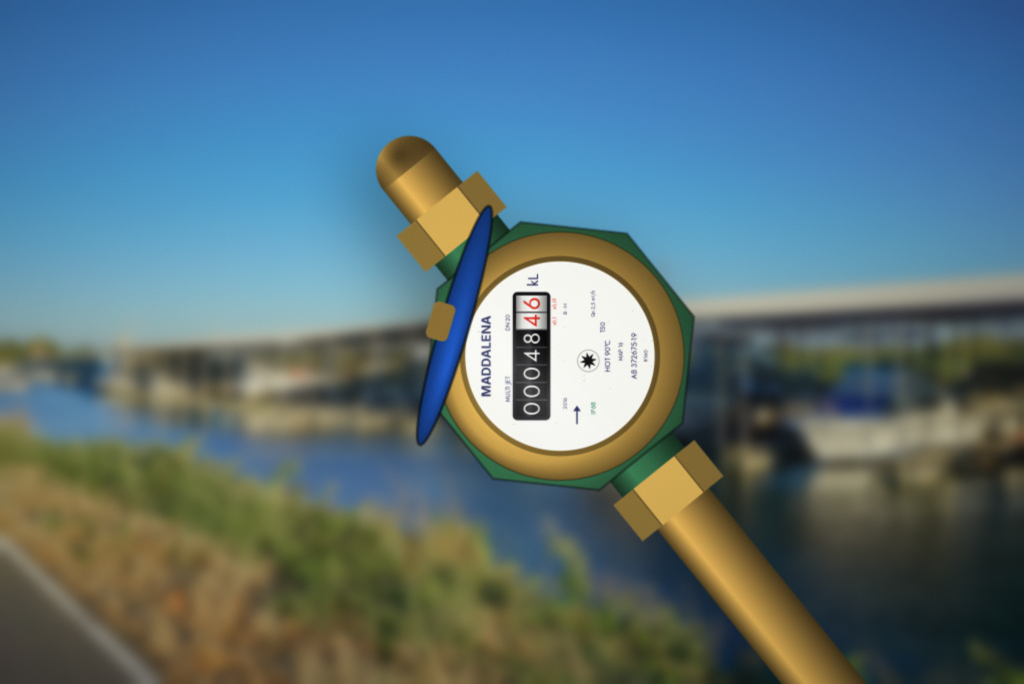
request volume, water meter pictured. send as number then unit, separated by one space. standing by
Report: 48.46 kL
